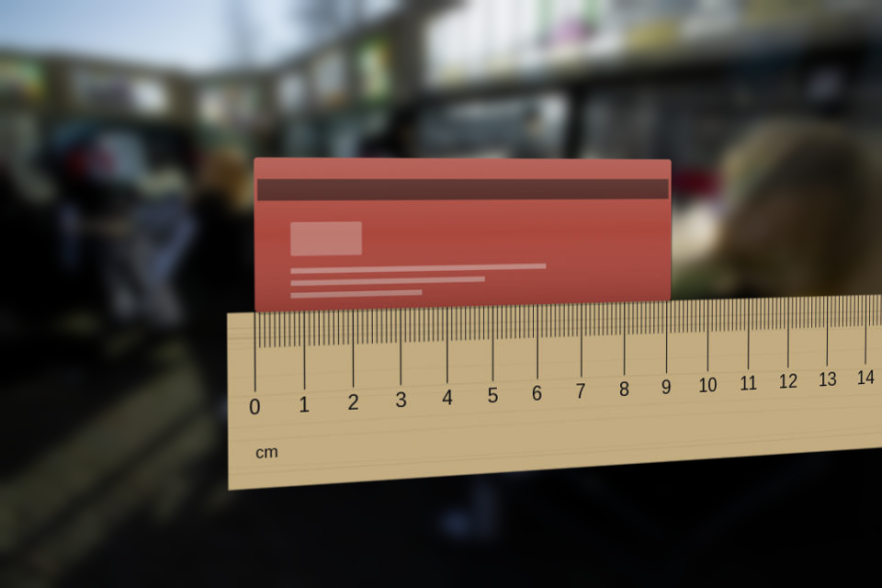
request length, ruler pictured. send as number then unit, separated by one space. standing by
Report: 9.1 cm
